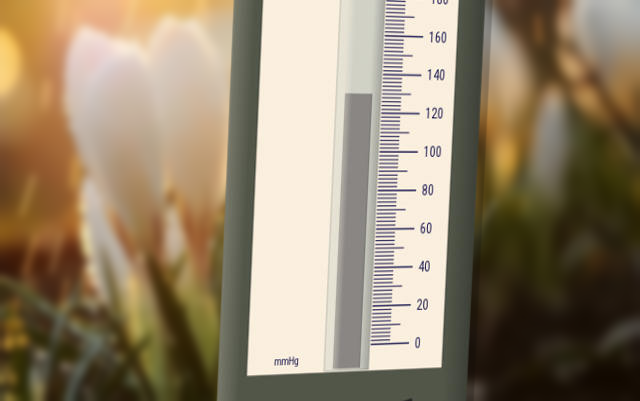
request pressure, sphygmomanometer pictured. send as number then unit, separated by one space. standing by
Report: 130 mmHg
